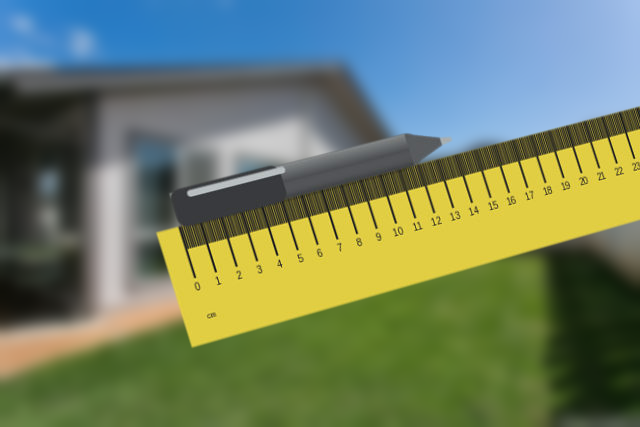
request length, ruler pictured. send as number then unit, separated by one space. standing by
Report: 14 cm
